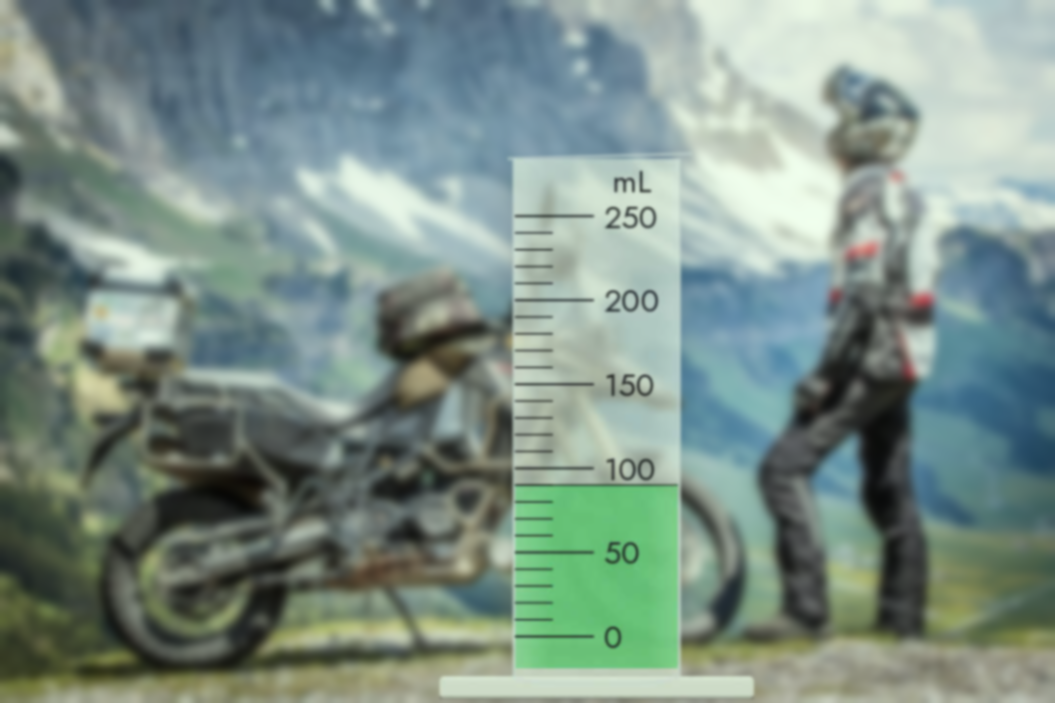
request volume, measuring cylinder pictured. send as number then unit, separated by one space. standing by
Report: 90 mL
